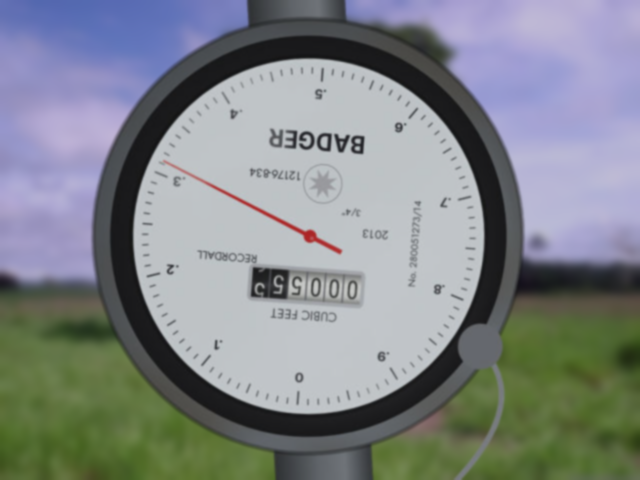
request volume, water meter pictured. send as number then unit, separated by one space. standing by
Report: 555.31 ft³
